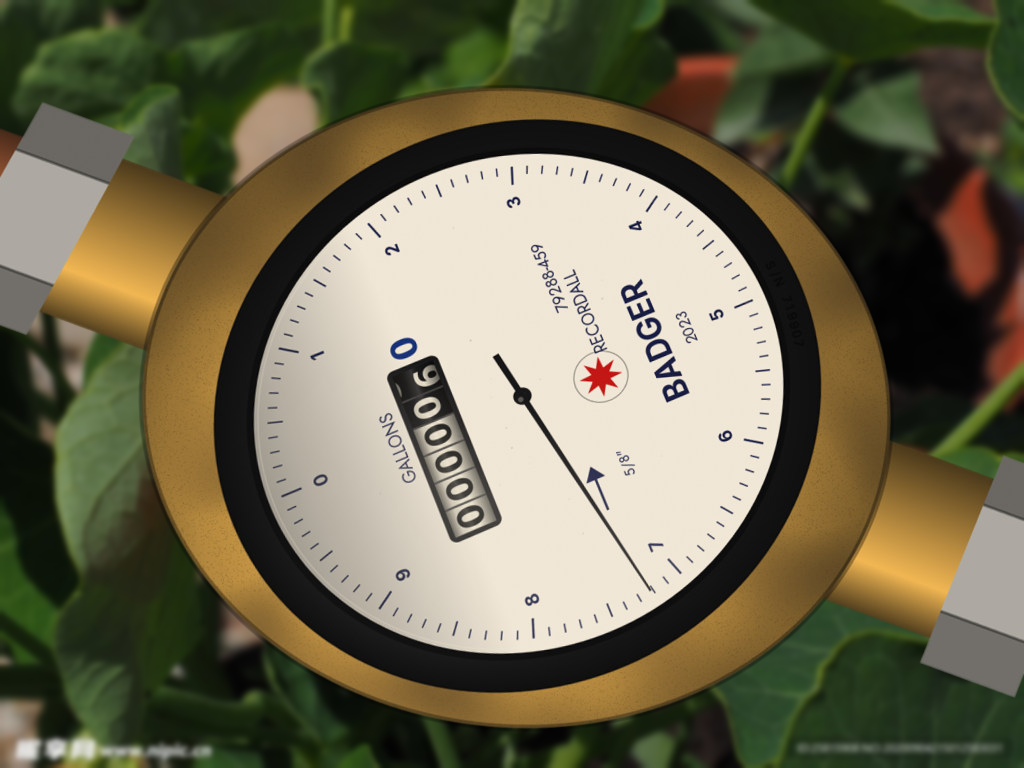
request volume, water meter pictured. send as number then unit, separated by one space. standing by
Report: 57.2 gal
